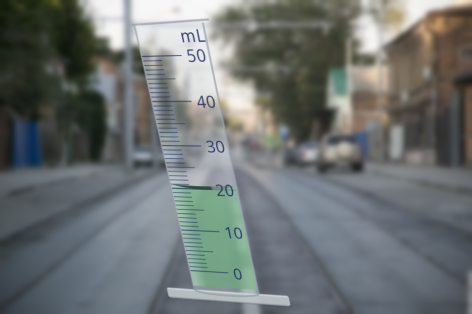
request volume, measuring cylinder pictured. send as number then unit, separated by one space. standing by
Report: 20 mL
